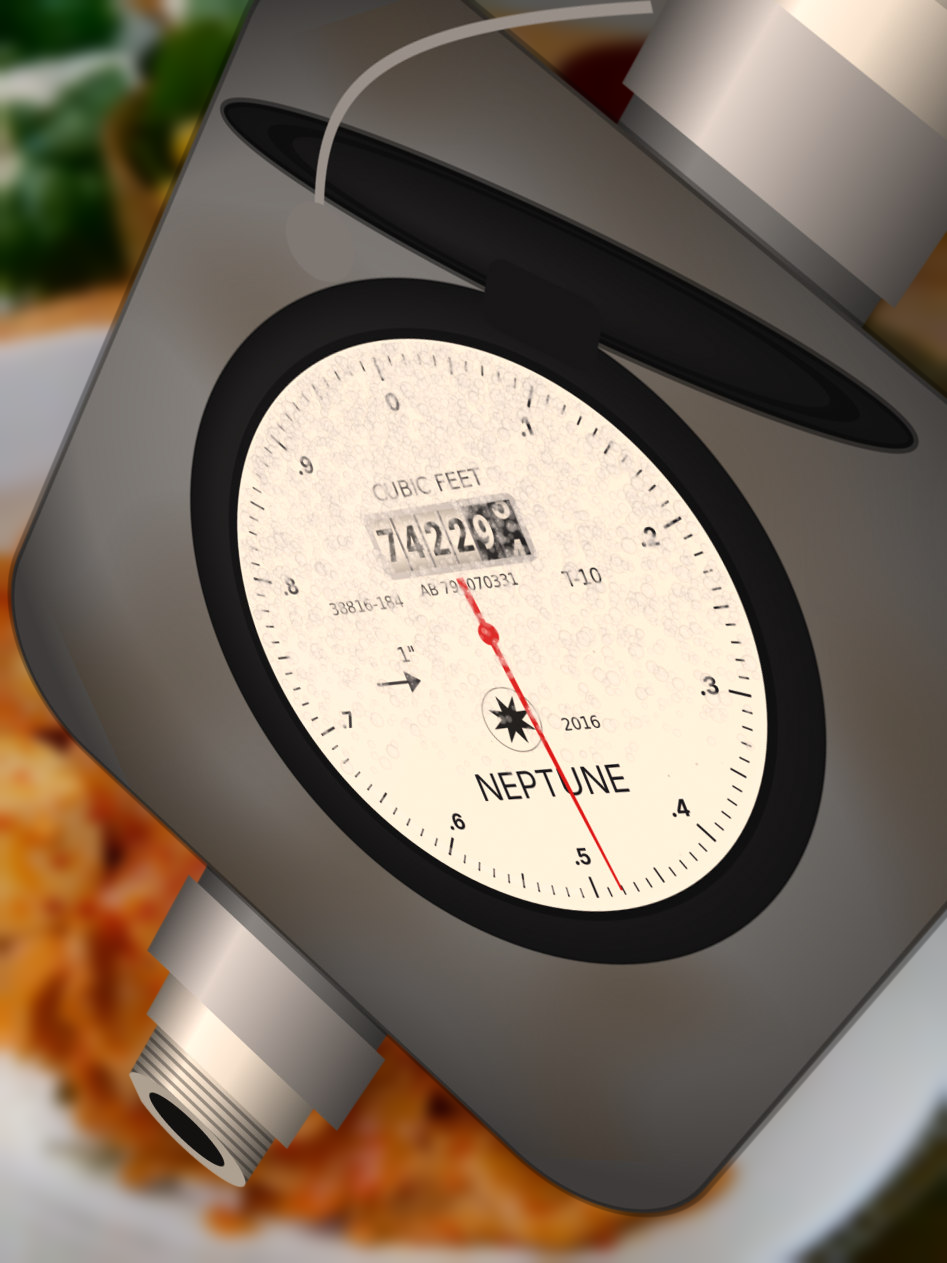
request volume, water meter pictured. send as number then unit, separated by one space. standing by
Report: 742293.48 ft³
